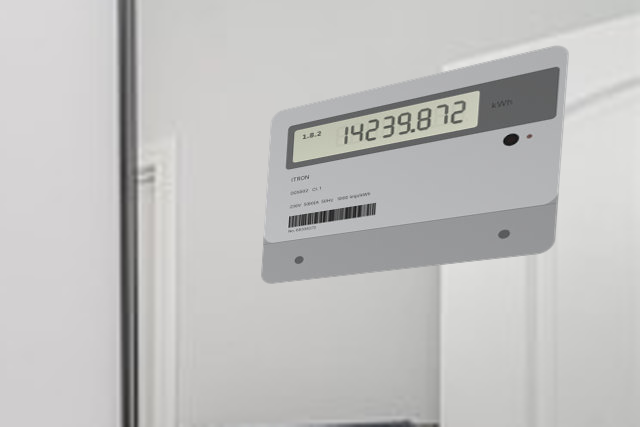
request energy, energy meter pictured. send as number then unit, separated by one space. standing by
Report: 14239.872 kWh
